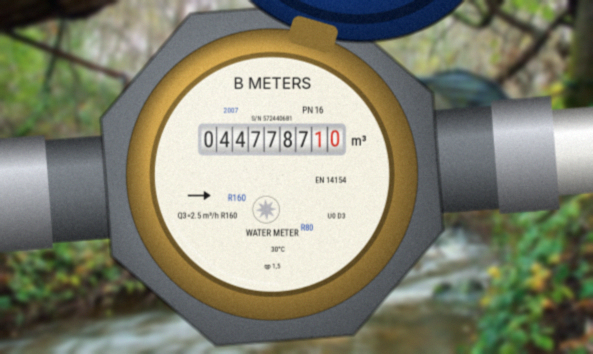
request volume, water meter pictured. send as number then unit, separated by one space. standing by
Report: 447787.10 m³
